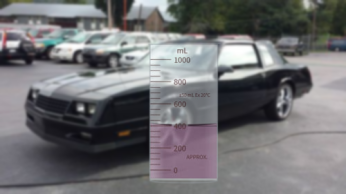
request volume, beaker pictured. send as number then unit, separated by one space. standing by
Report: 400 mL
